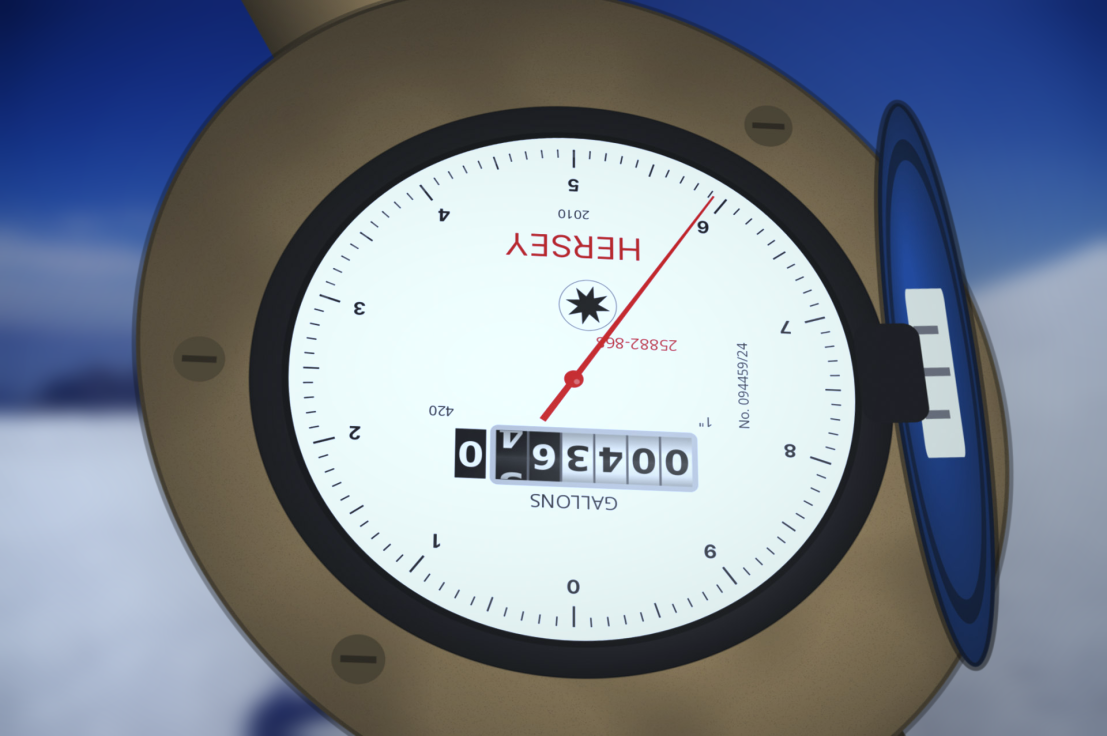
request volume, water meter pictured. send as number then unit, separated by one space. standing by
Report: 43635.9 gal
